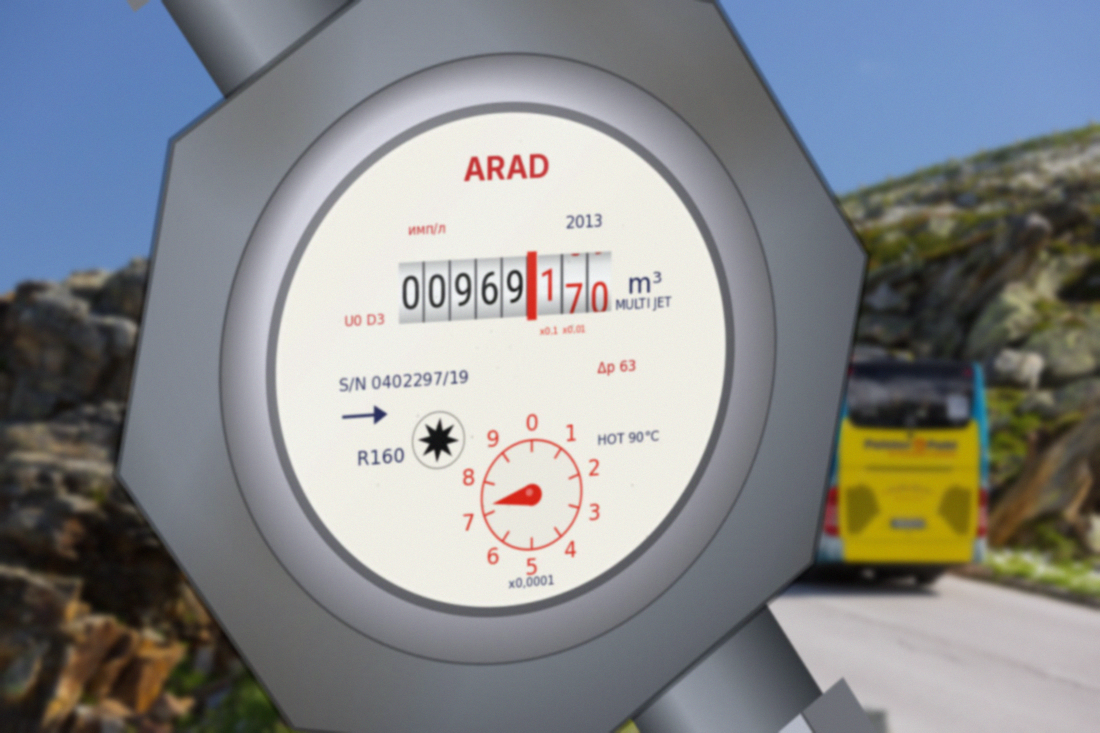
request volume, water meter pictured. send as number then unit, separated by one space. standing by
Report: 969.1697 m³
